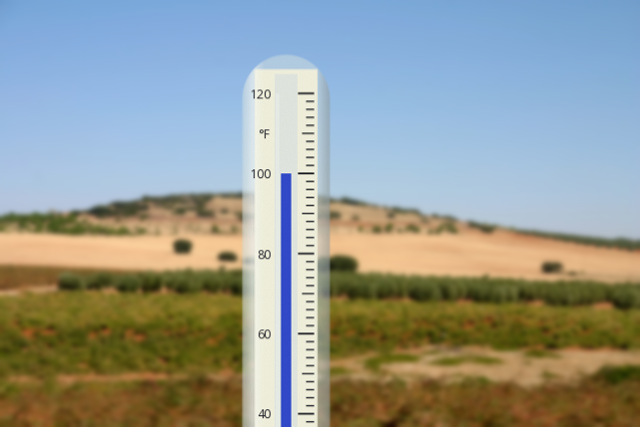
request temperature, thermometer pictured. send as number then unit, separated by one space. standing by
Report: 100 °F
